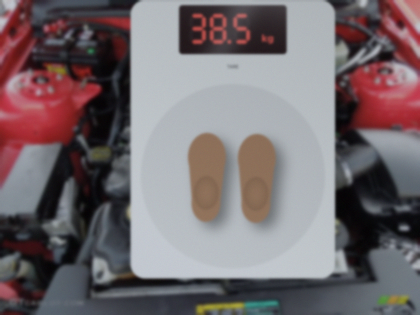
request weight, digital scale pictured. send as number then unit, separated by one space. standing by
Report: 38.5 kg
